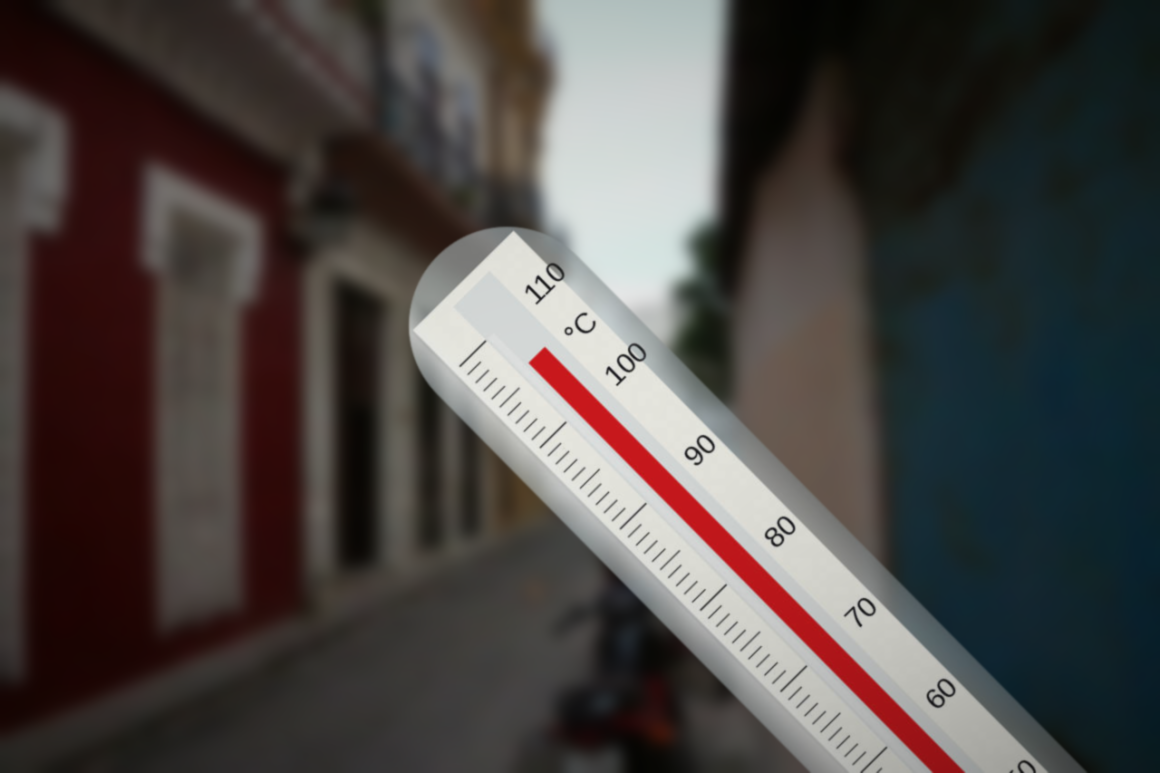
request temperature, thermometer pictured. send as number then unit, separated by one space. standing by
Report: 106 °C
